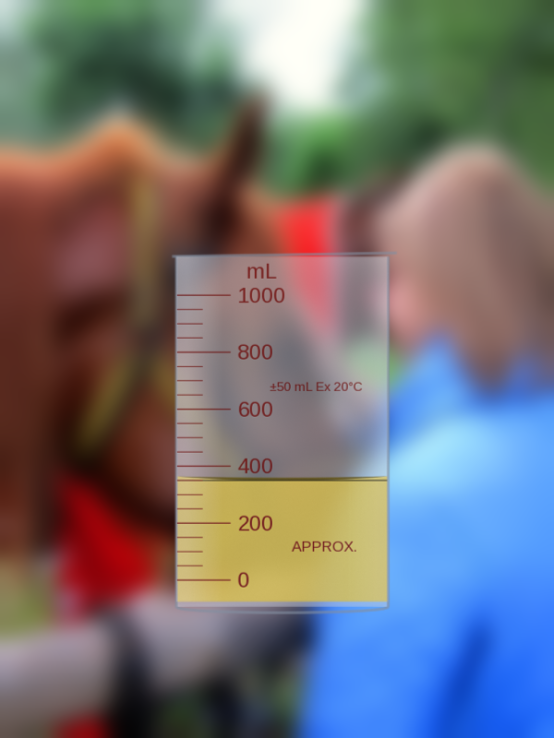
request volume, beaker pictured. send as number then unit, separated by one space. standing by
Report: 350 mL
